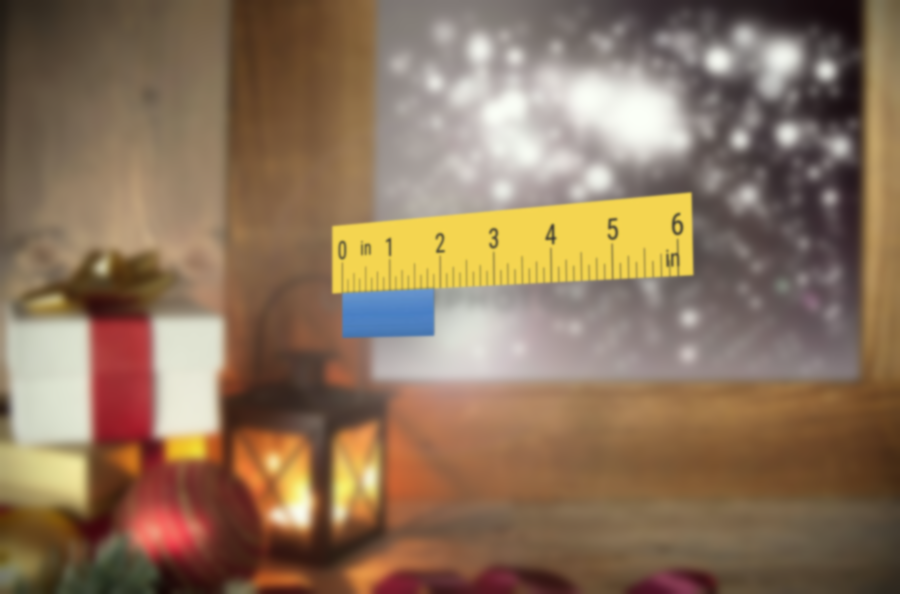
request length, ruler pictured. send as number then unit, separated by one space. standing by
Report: 1.875 in
